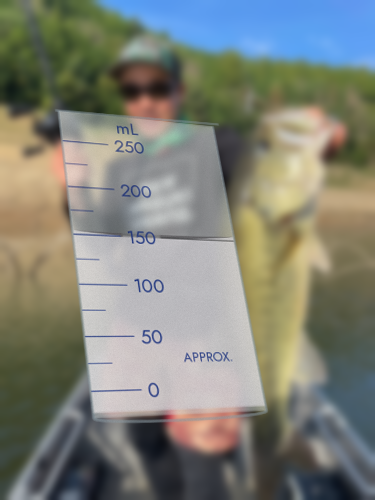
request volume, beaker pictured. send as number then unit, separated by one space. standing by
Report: 150 mL
